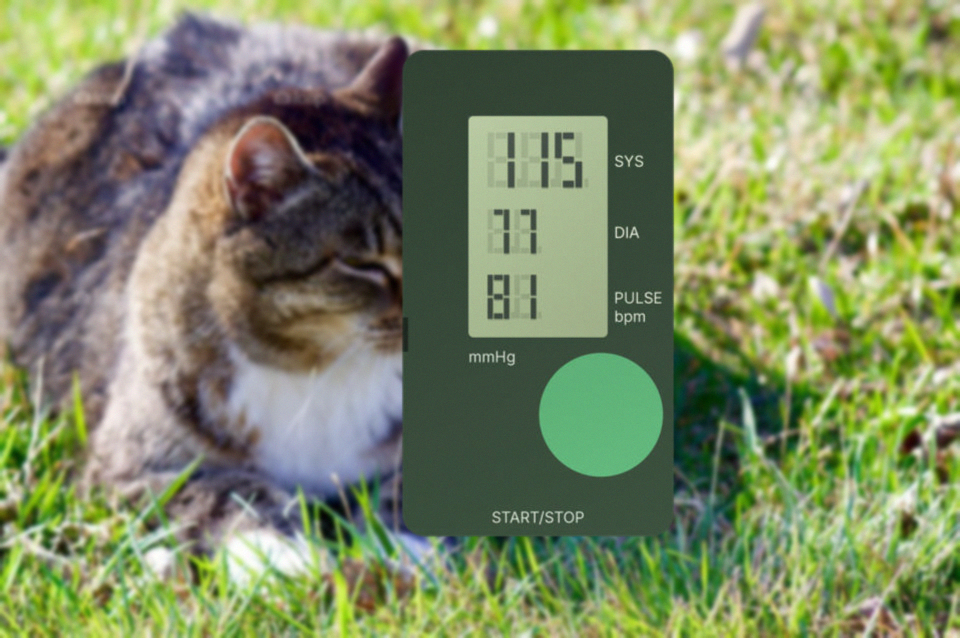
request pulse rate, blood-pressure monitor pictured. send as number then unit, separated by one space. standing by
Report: 81 bpm
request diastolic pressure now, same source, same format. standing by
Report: 77 mmHg
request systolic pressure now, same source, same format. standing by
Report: 115 mmHg
